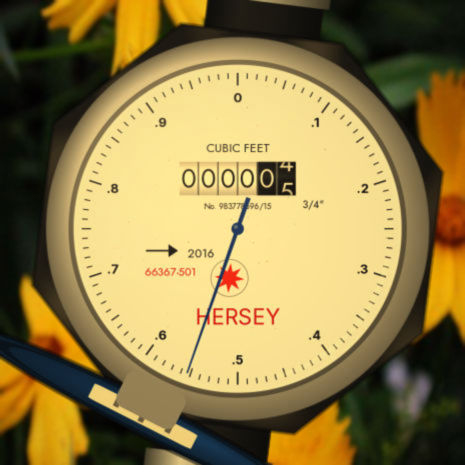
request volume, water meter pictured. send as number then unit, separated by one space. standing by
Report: 4.55 ft³
